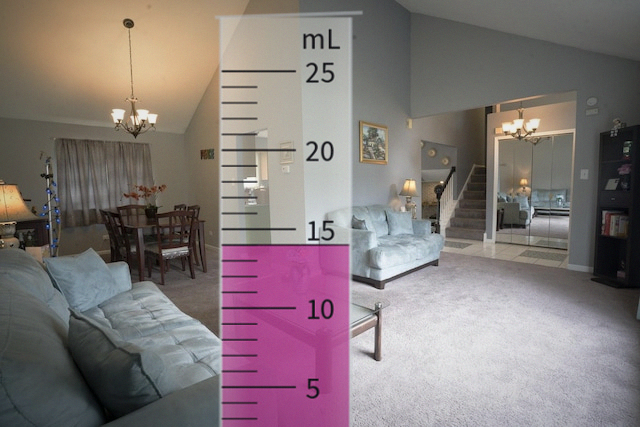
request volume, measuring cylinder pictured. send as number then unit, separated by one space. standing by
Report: 14 mL
